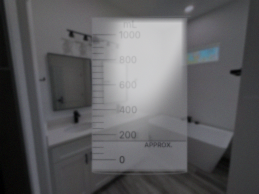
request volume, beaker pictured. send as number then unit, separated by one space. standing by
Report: 150 mL
